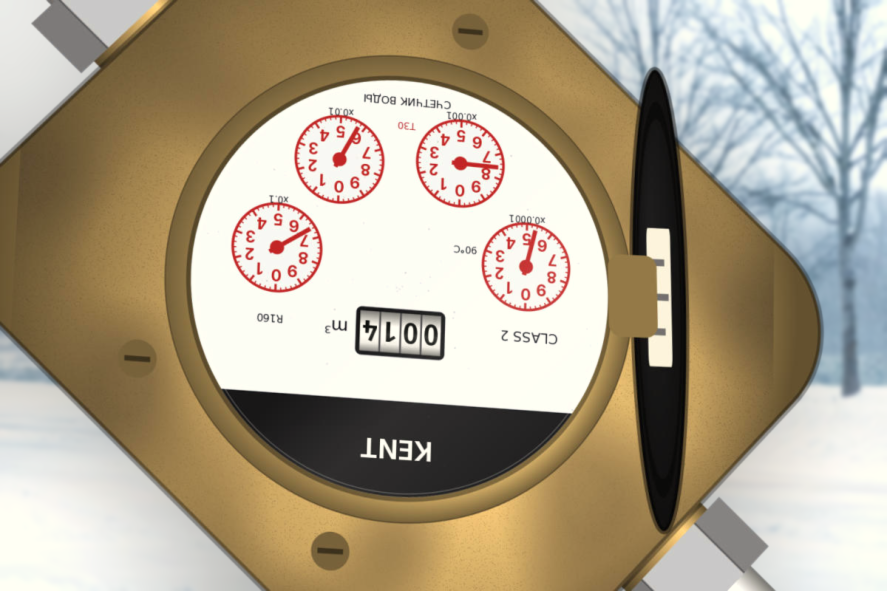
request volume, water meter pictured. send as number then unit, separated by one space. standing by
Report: 14.6575 m³
